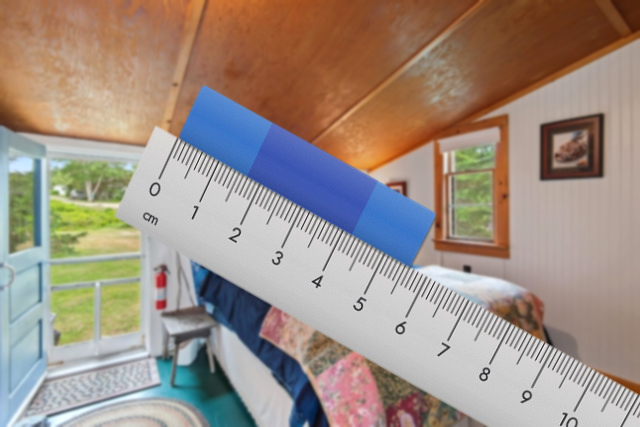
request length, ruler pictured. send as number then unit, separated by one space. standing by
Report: 5.6 cm
